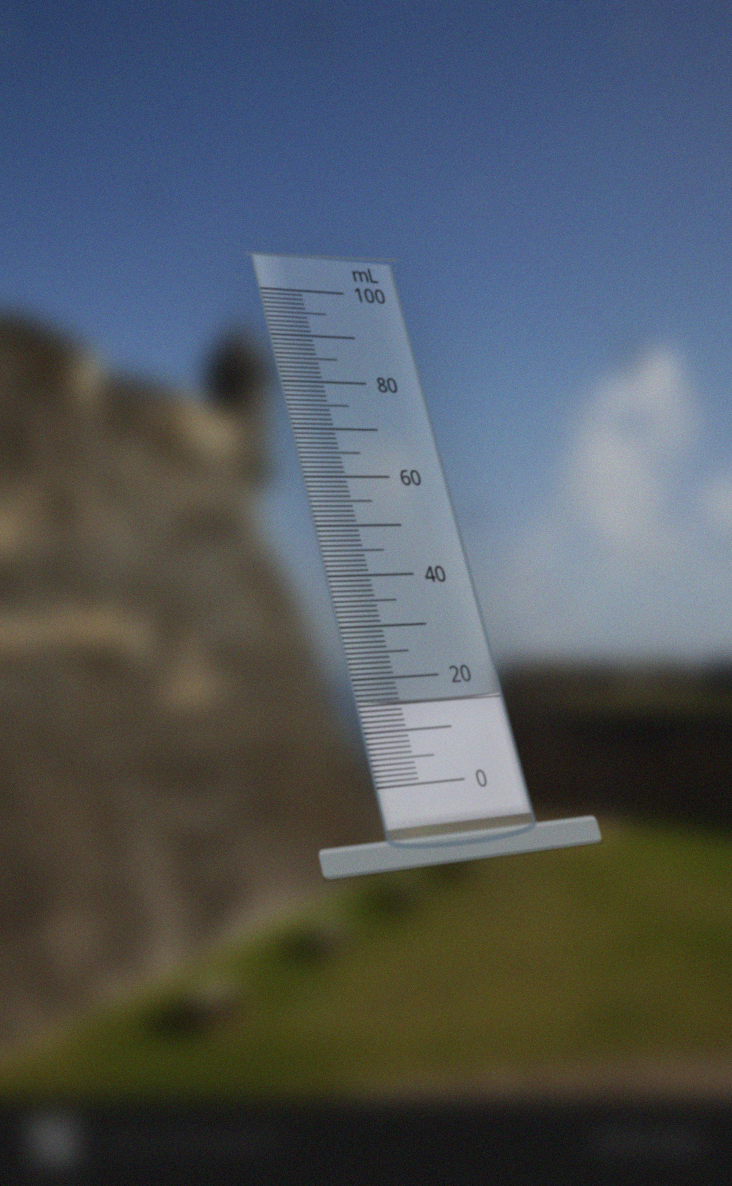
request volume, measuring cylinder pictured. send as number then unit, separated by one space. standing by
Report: 15 mL
